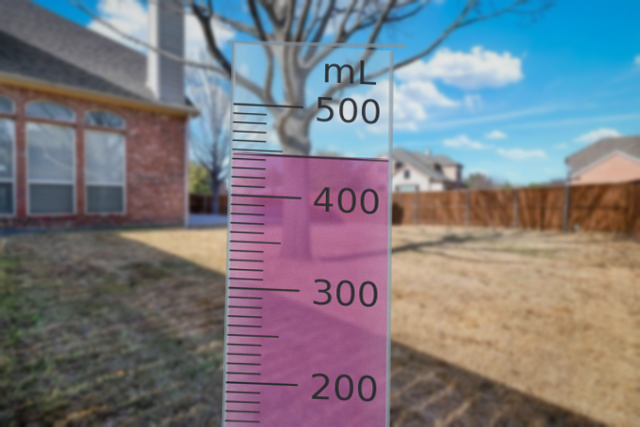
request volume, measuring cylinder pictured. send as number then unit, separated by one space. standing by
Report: 445 mL
